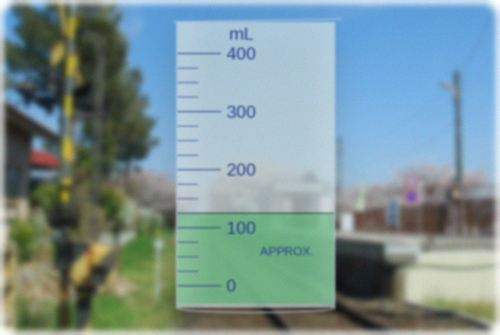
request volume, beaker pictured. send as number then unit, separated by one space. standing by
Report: 125 mL
